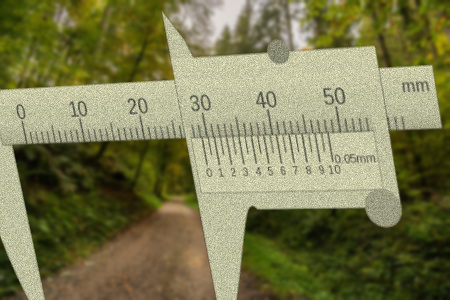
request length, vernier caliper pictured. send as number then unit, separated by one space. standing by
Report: 29.2 mm
